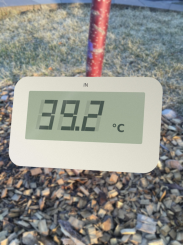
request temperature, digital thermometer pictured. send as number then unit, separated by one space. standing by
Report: 39.2 °C
